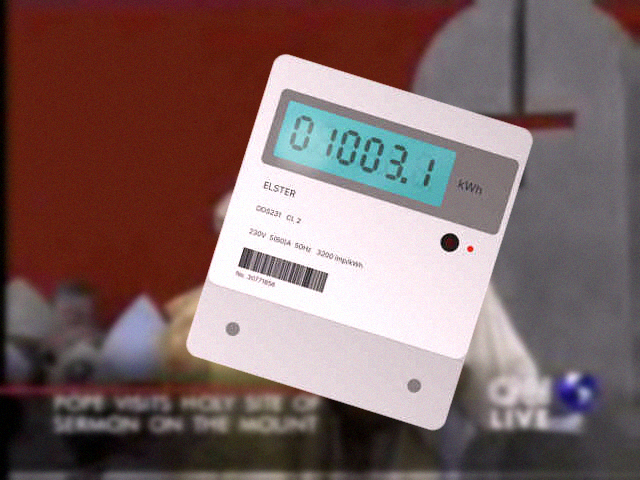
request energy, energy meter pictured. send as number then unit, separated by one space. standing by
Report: 1003.1 kWh
